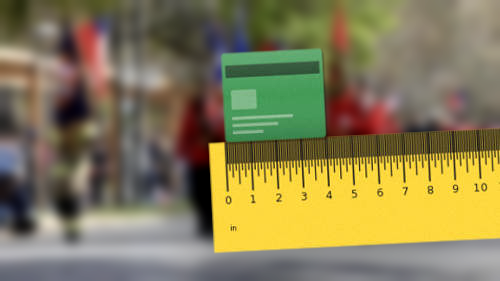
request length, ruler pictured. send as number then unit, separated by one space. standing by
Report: 4 in
